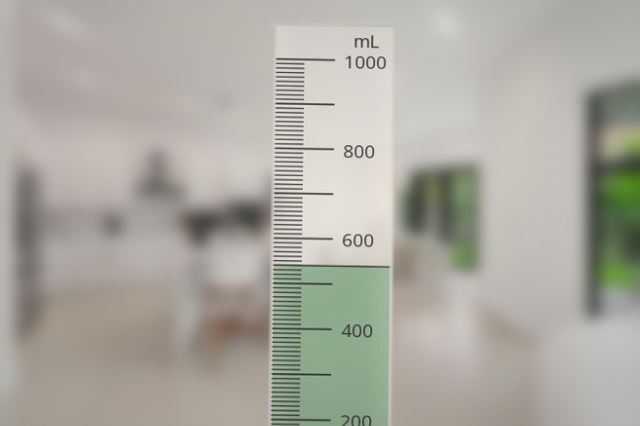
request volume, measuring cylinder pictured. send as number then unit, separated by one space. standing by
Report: 540 mL
